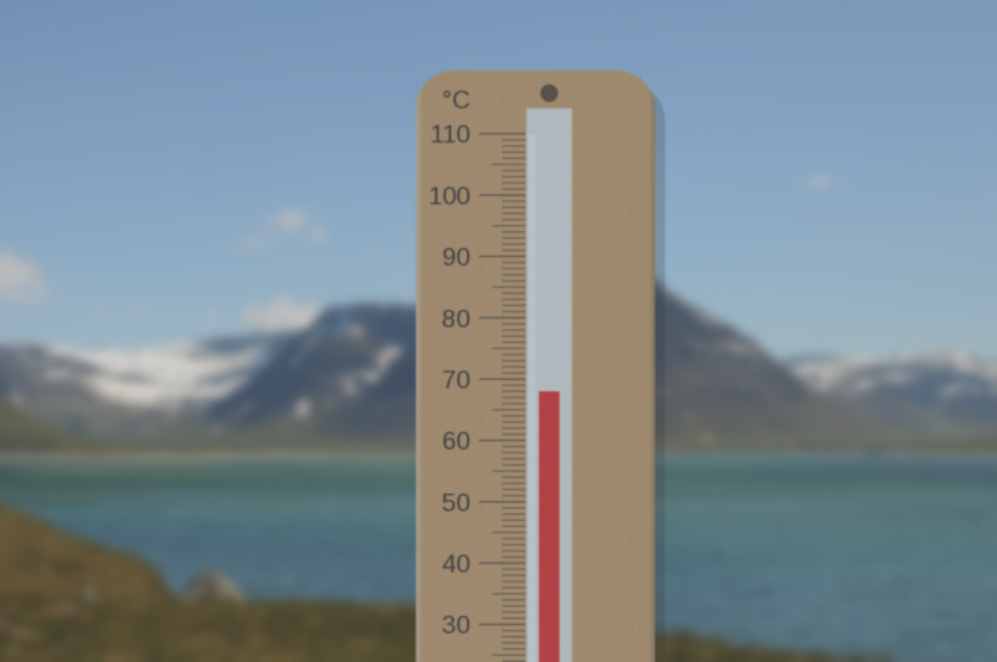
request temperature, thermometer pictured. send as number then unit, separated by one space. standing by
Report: 68 °C
